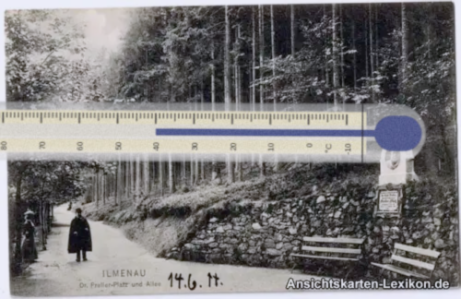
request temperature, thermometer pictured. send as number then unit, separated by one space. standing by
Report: 40 °C
